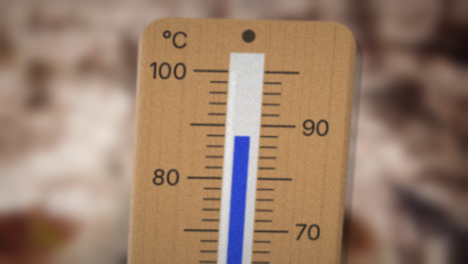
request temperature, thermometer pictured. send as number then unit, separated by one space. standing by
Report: 88 °C
